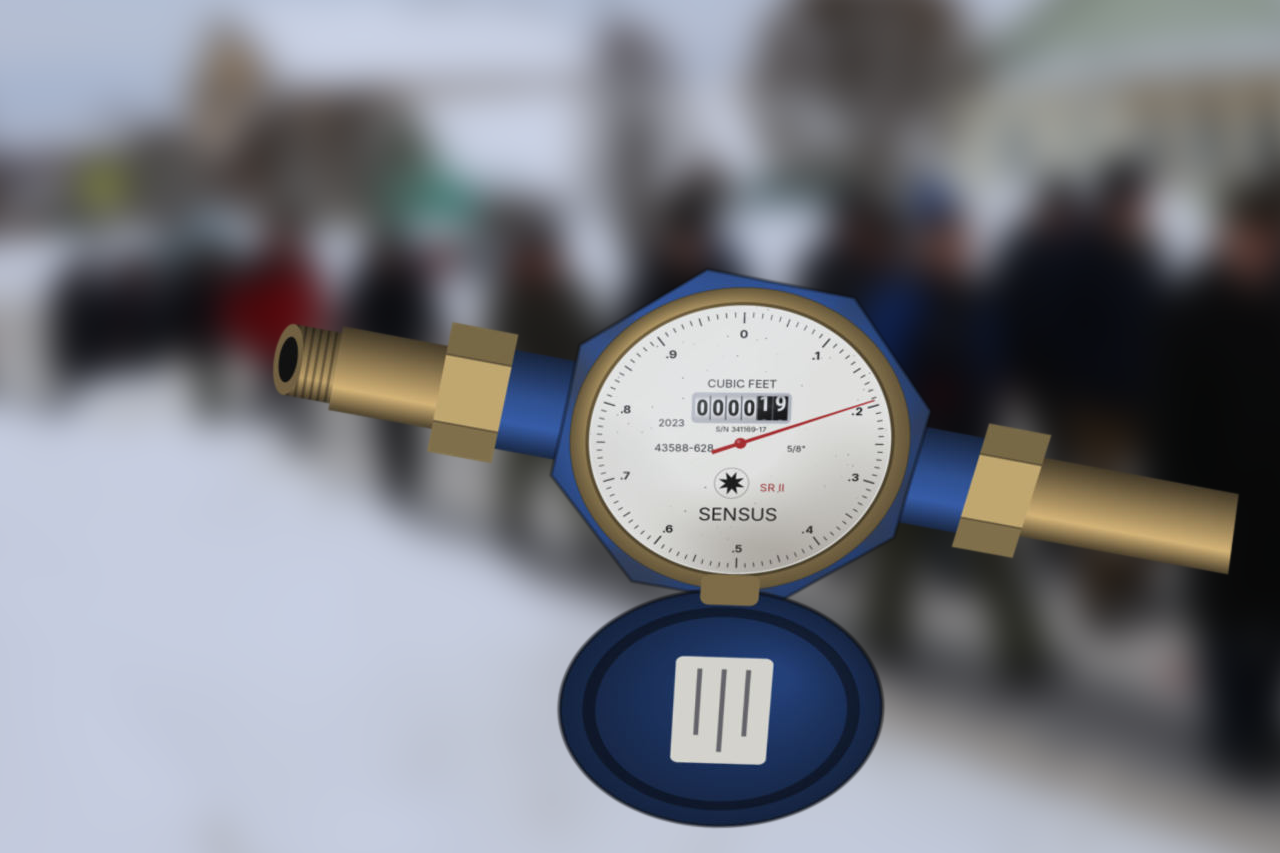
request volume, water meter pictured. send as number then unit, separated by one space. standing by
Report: 19.19 ft³
